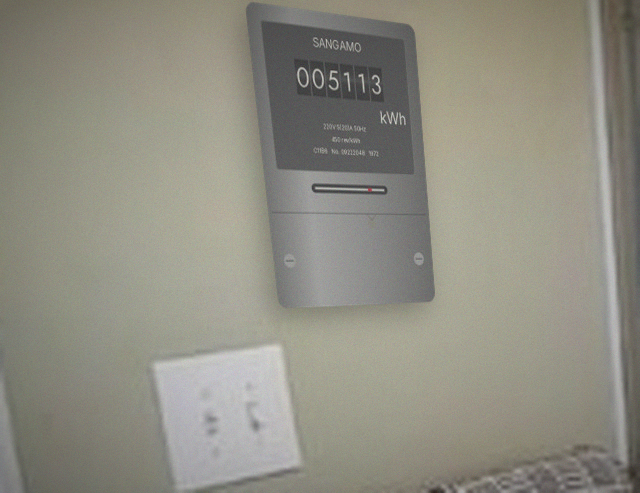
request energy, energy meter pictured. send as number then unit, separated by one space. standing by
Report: 5113 kWh
